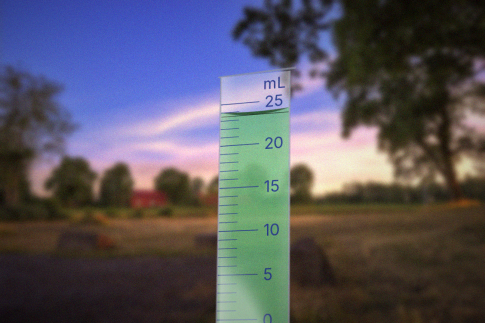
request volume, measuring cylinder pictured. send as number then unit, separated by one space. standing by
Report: 23.5 mL
